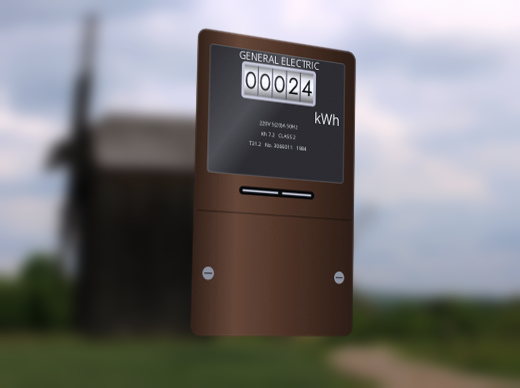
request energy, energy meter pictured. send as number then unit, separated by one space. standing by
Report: 24 kWh
